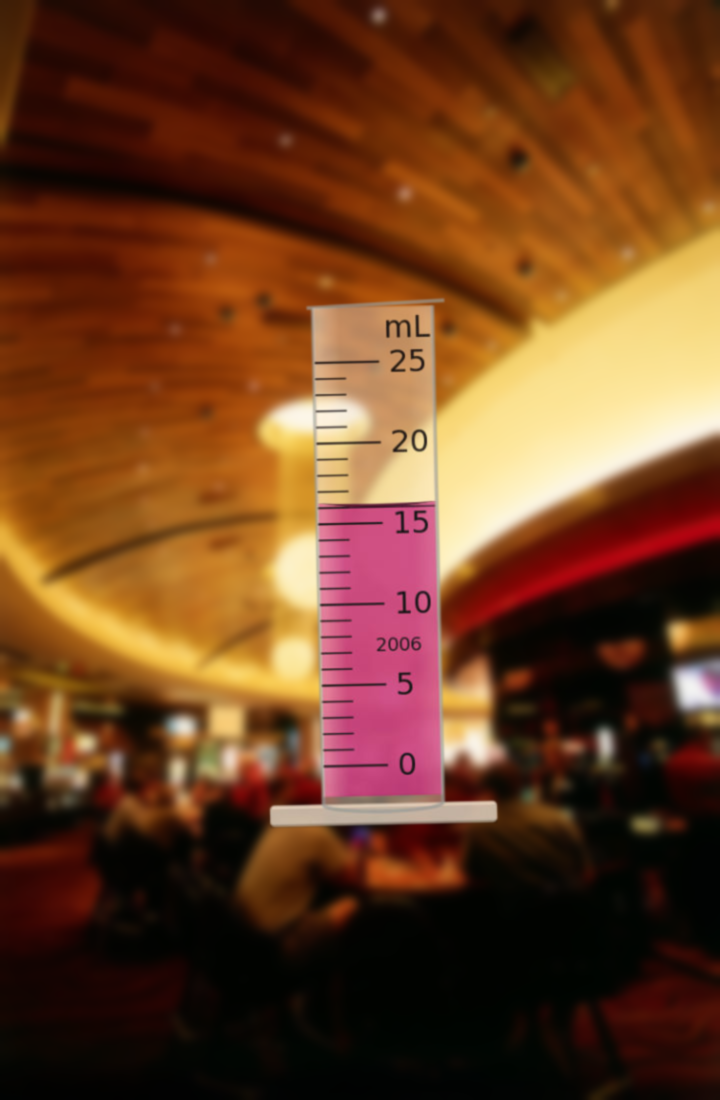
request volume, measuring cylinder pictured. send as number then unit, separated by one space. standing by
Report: 16 mL
